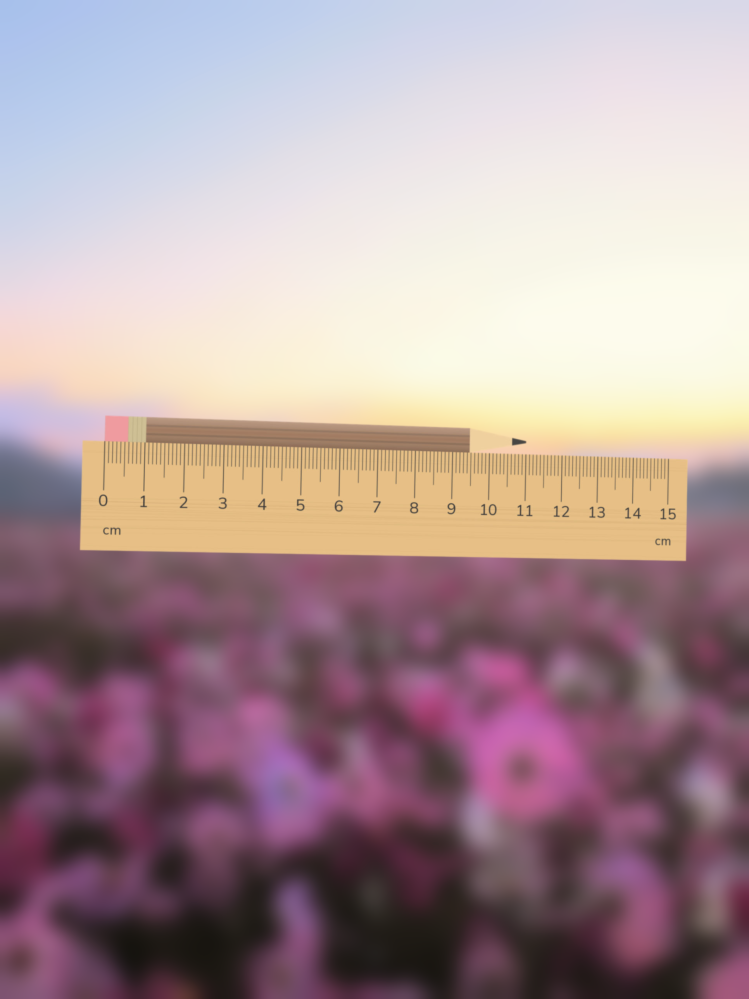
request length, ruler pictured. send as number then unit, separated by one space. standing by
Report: 11 cm
